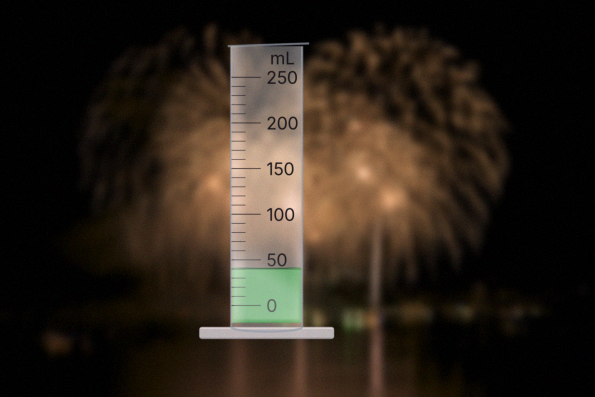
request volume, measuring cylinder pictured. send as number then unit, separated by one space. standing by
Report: 40 mL
